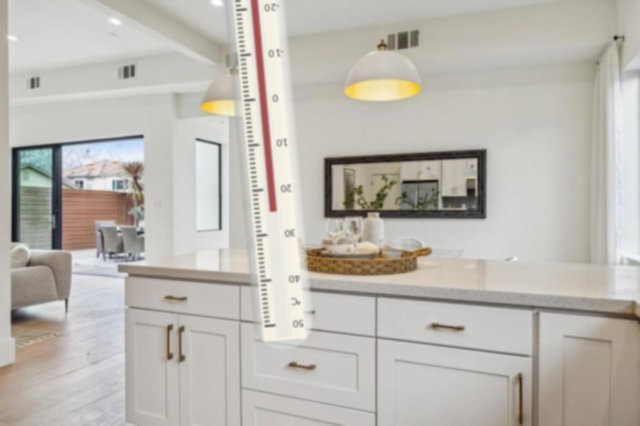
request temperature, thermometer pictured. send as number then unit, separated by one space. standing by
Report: 25 °C
